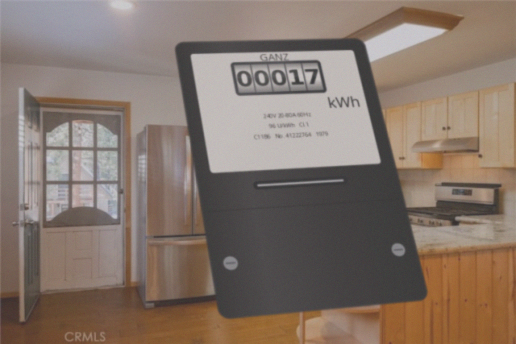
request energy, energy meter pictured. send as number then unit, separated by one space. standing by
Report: 17 kWh
